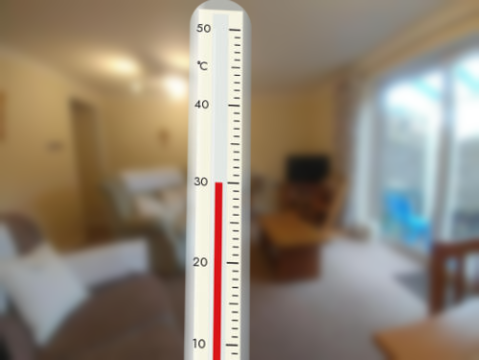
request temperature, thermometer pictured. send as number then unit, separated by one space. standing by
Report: 30 °C
